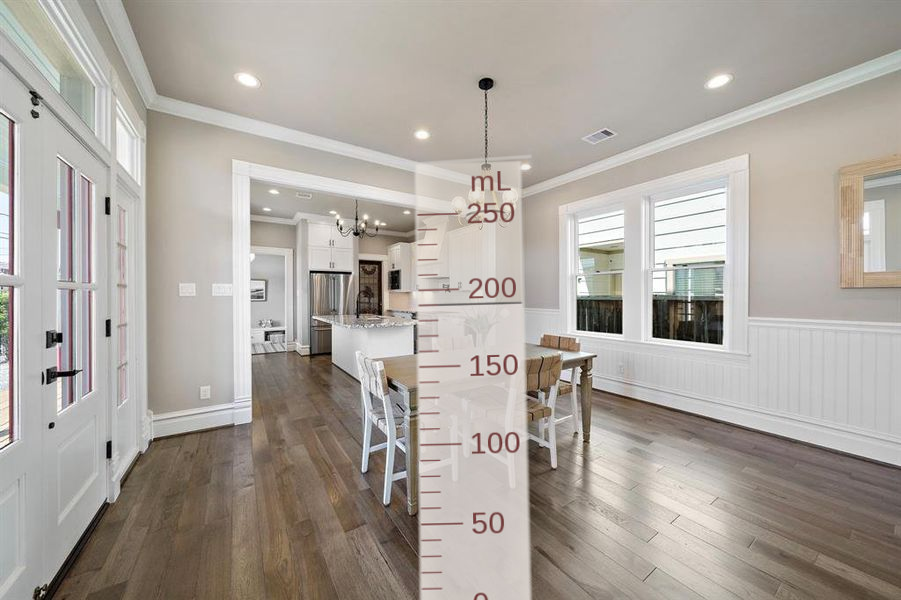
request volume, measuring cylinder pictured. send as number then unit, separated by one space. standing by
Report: 190 mL
